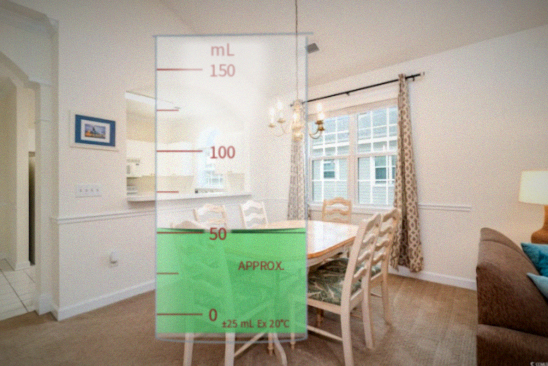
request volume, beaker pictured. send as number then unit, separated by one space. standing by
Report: 50 mL
